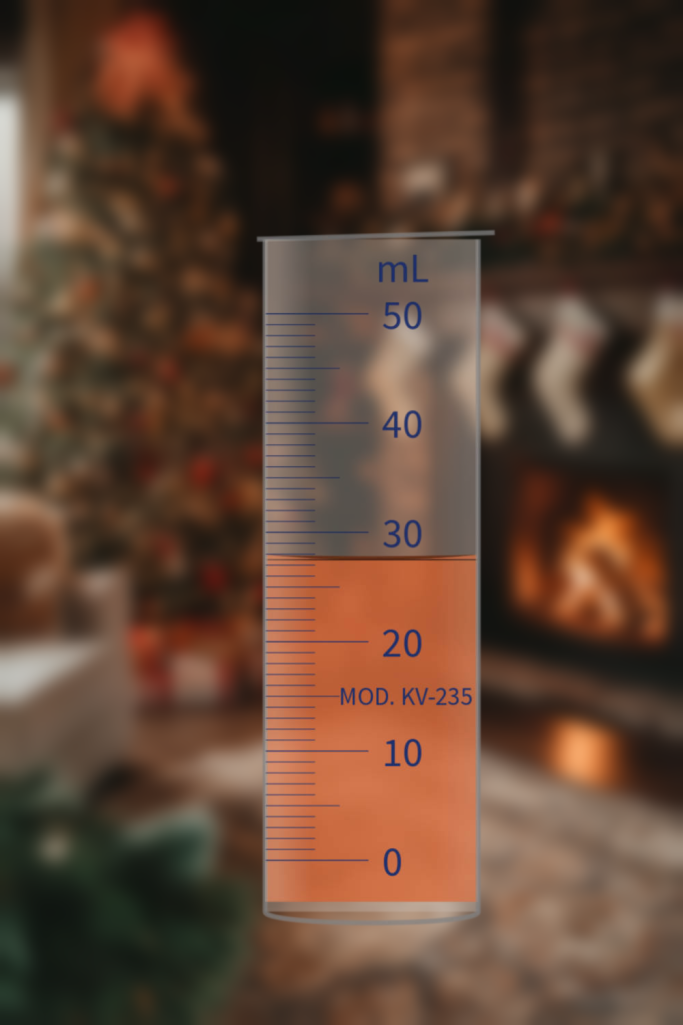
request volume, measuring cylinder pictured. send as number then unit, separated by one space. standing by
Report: 27.5 mL
